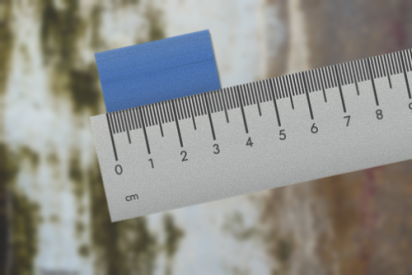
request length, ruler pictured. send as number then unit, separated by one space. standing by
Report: 3.5 cm
